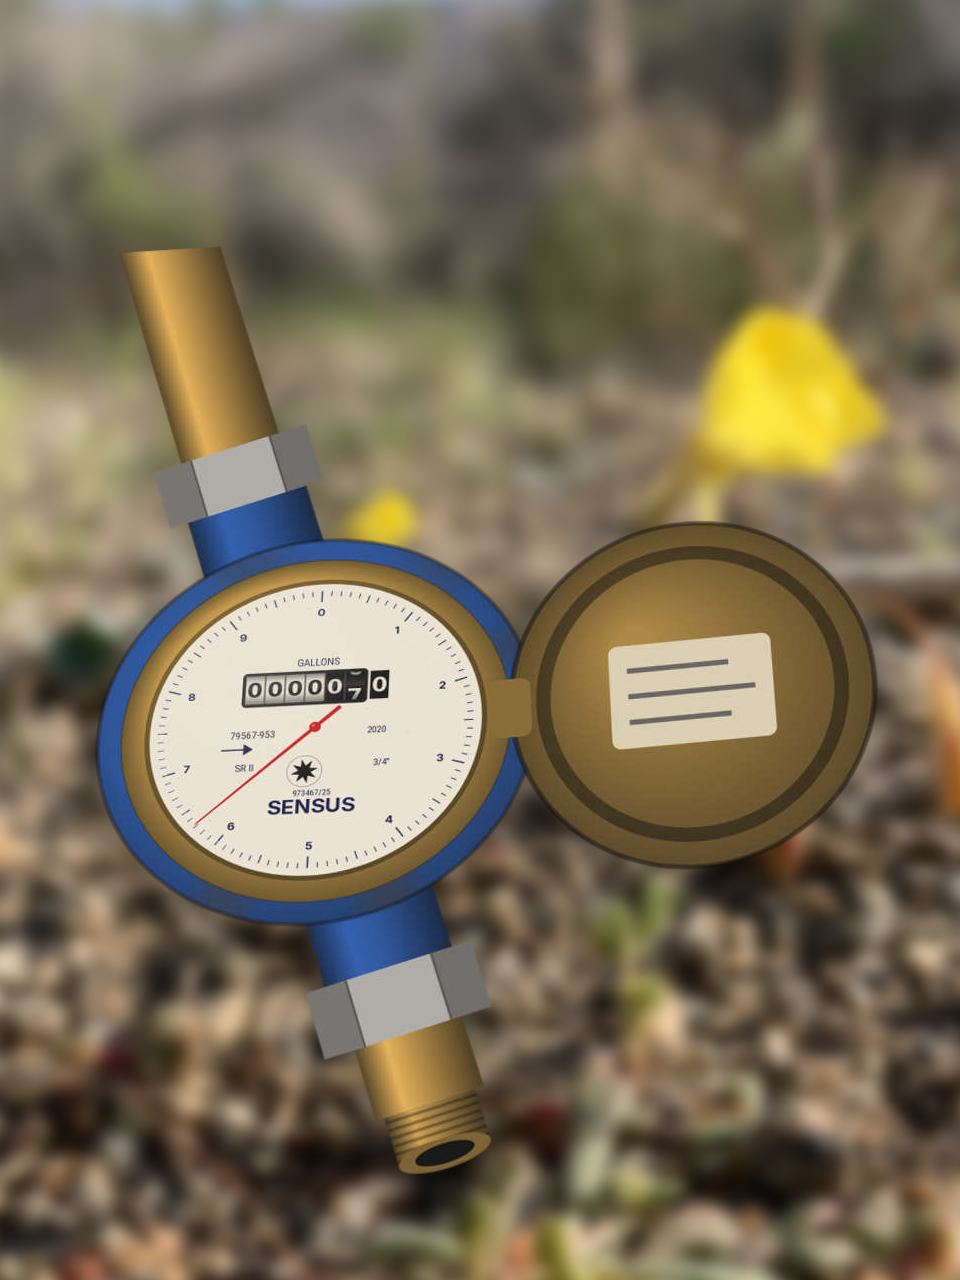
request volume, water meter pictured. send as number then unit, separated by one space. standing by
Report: 66.3 gal
